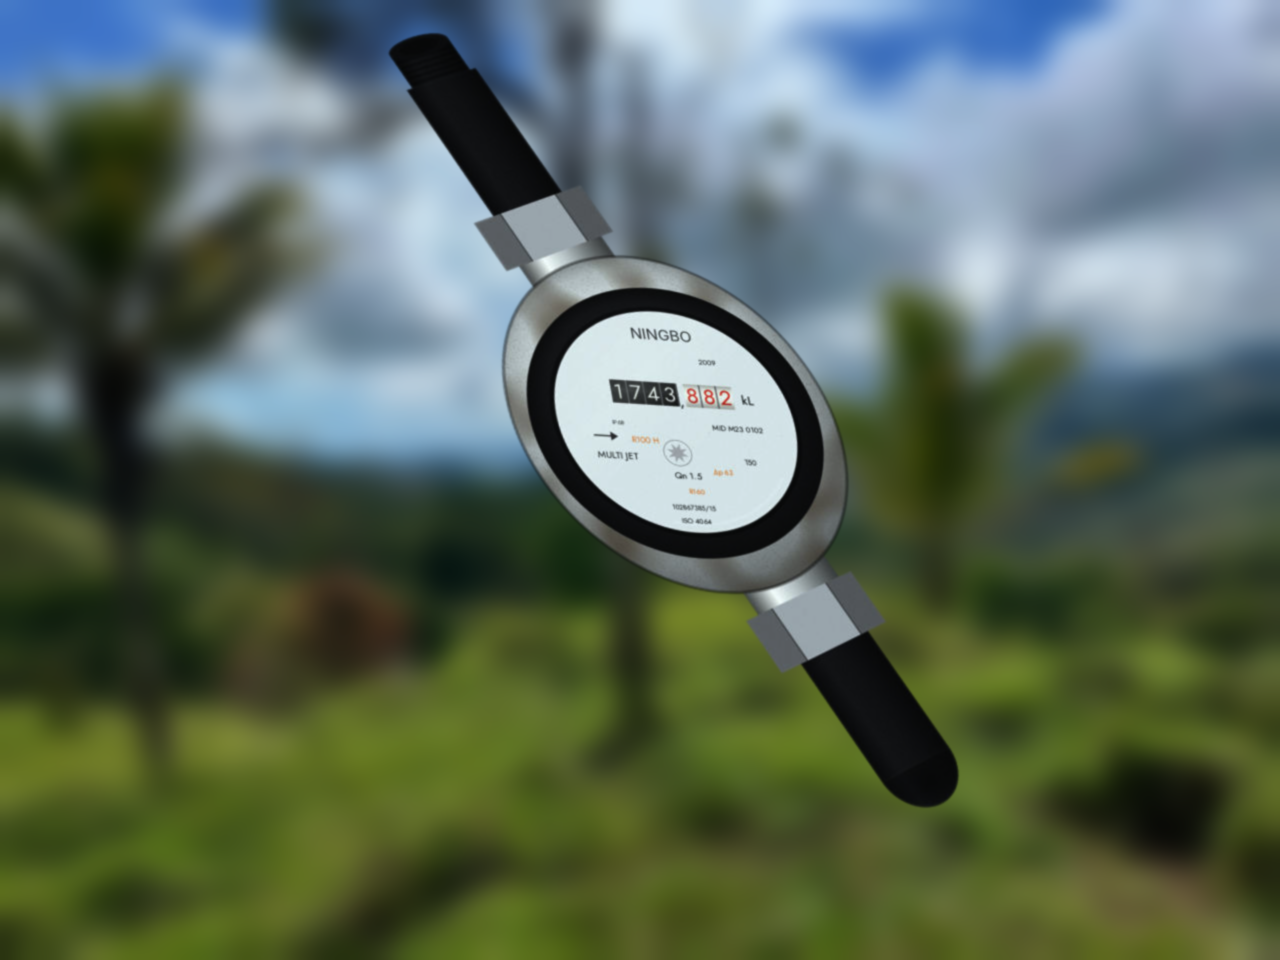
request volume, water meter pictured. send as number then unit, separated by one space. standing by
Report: 1743.882 kL
